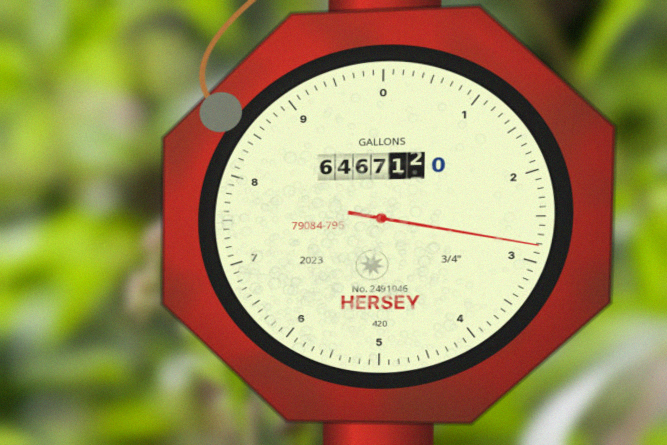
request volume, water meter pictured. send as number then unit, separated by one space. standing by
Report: 6467122.8 gal
